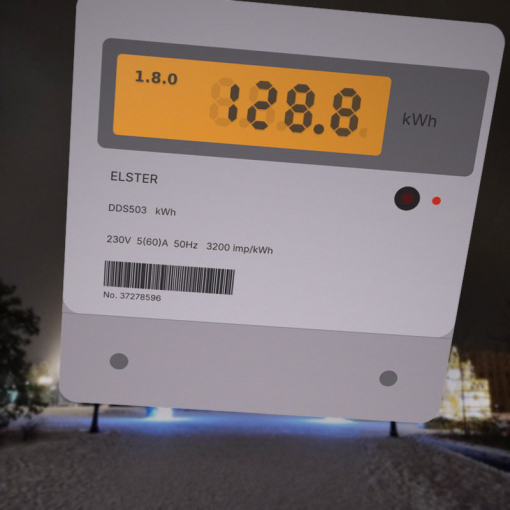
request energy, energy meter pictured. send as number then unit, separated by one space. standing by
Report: 128.8 kWh
